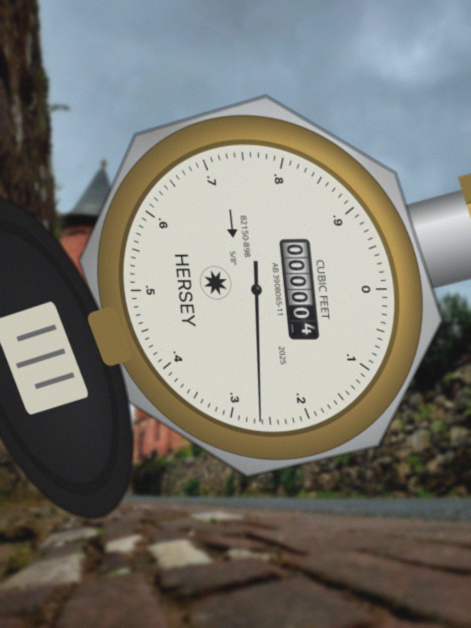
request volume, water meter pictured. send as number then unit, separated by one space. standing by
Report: 4.26 ft³
